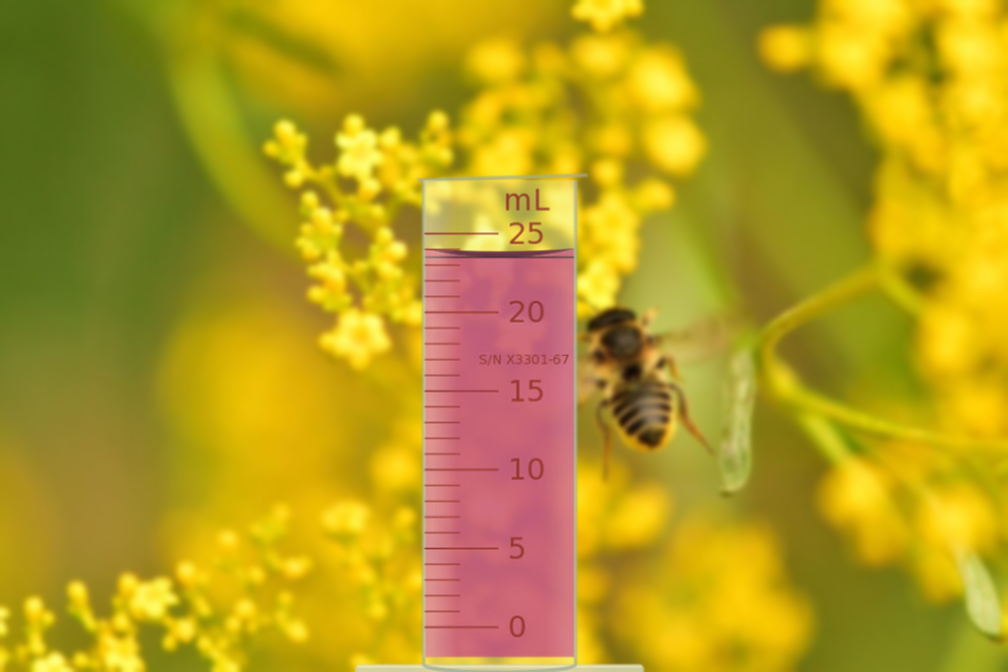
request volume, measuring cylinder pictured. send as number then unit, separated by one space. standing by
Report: 23.5 mL
